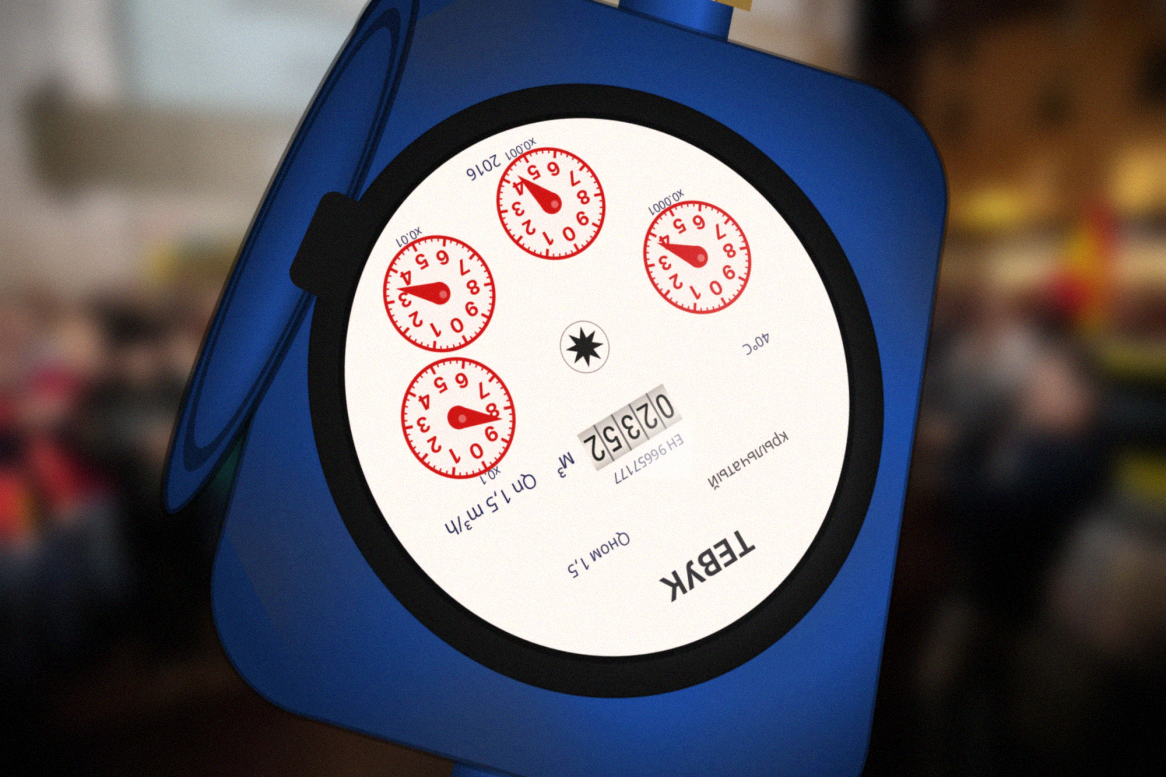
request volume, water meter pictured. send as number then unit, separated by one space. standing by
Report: 2352.8343 m³
